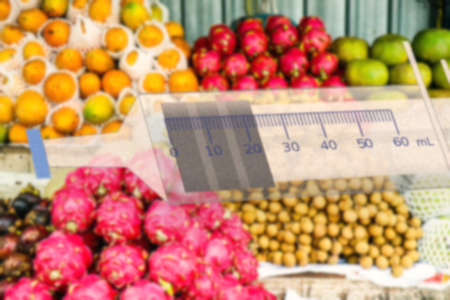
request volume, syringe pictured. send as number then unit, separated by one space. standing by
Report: 0 mL
